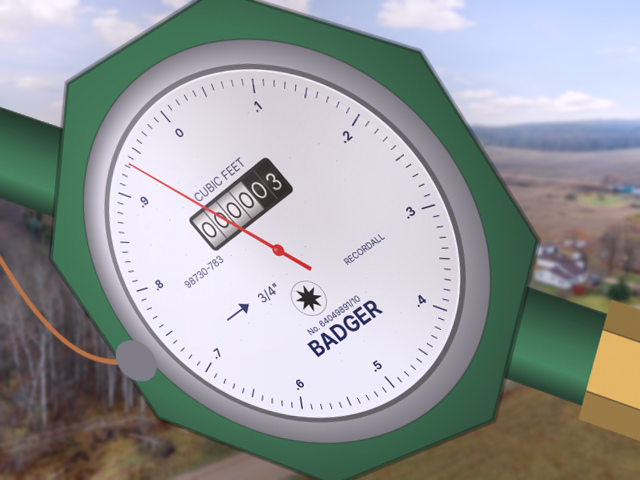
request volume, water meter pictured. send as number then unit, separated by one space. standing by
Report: 2.93 ft³
